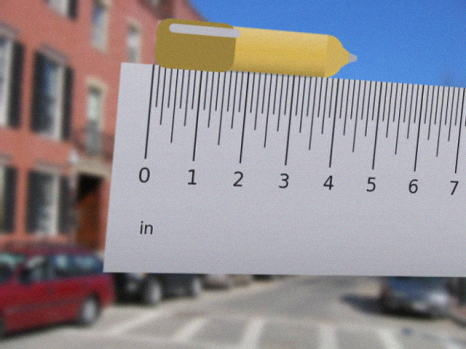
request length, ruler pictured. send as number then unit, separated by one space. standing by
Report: 4.375 in
